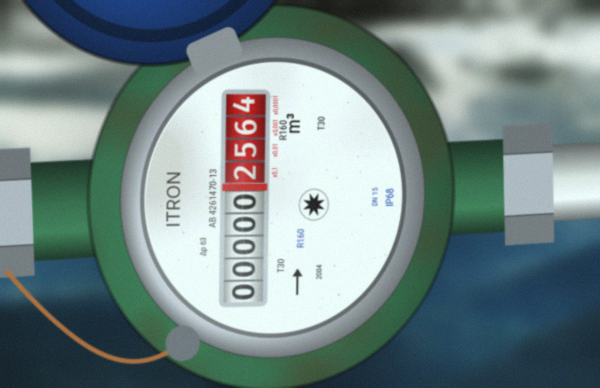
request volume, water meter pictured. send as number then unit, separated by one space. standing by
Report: 0.2564 m³
